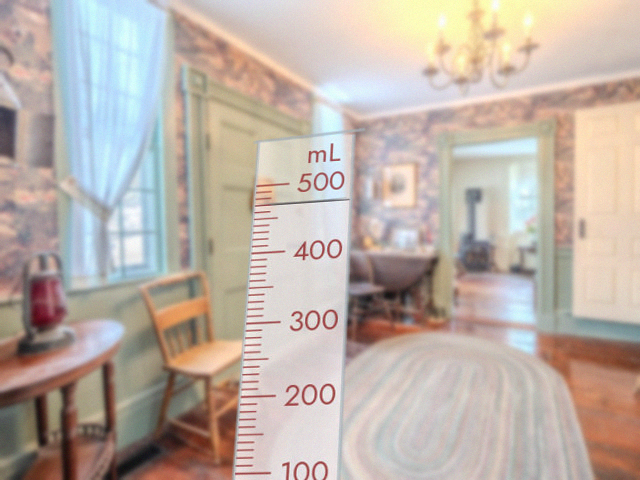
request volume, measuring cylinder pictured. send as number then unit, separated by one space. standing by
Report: 470 mL
